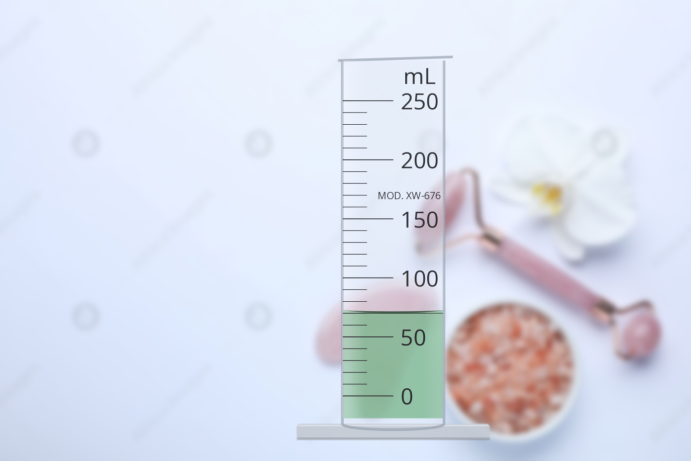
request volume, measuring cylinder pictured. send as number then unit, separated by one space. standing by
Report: 70 mL
